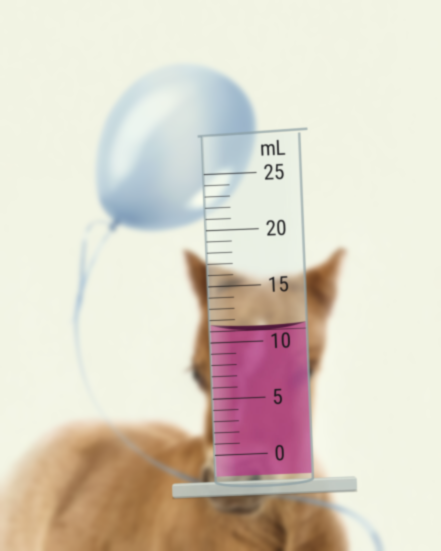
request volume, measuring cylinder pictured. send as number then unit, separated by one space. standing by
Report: 11 mL
